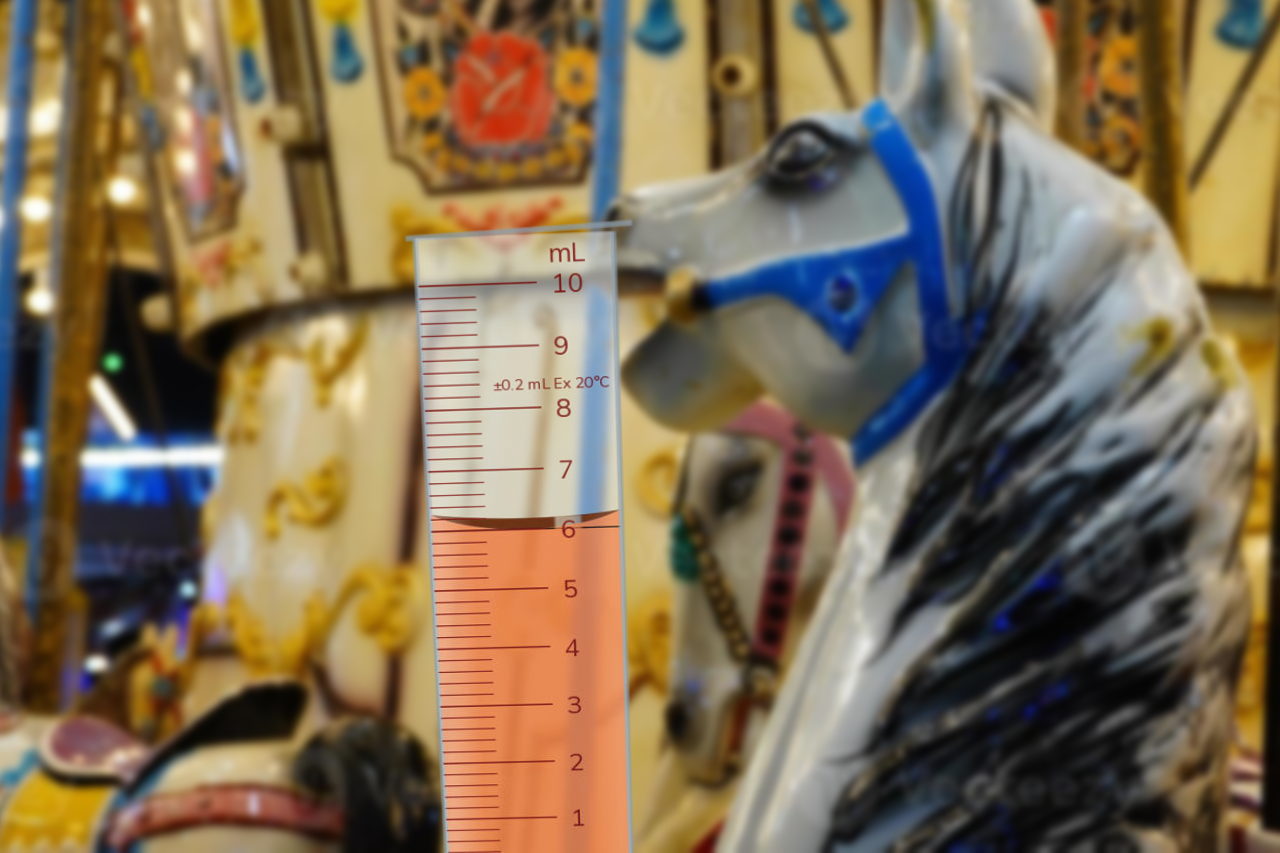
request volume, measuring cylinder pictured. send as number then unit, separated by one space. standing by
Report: 6 mL
